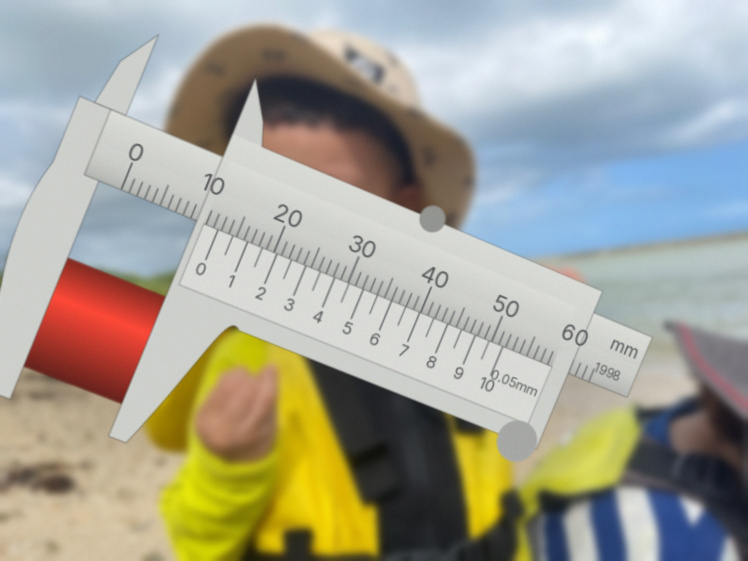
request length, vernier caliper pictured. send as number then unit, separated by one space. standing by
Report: 12.6 mm
